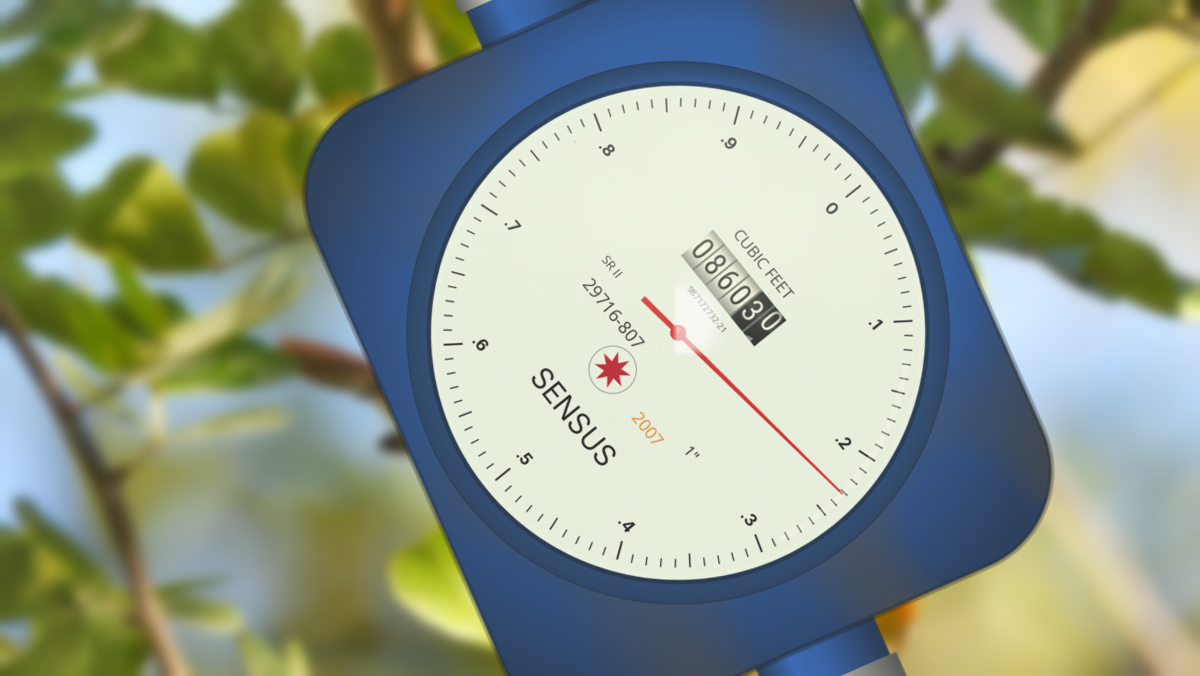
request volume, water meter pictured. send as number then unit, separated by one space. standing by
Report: 86030.23 ft³
